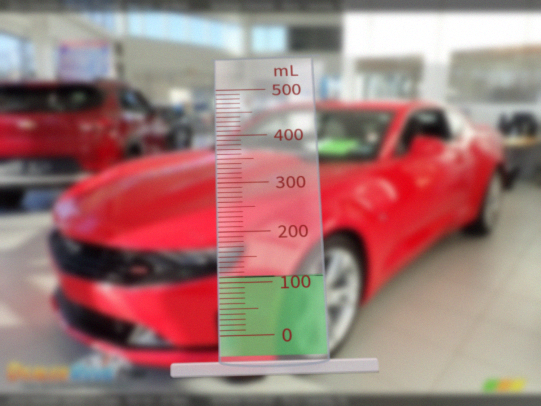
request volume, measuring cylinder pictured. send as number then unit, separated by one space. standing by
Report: 110 mL
